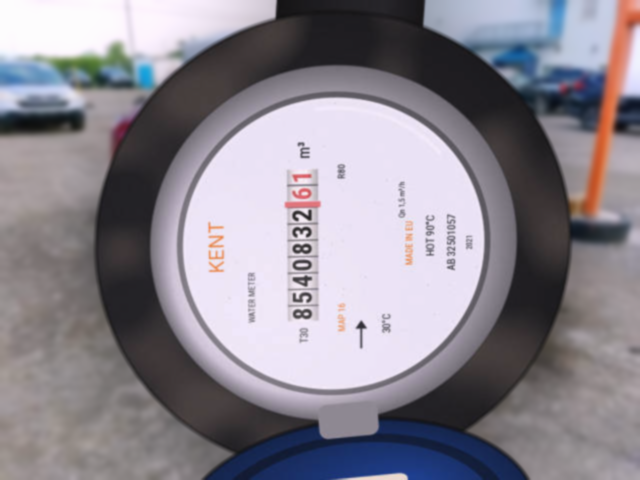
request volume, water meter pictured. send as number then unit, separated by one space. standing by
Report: 8540832.61 m³
